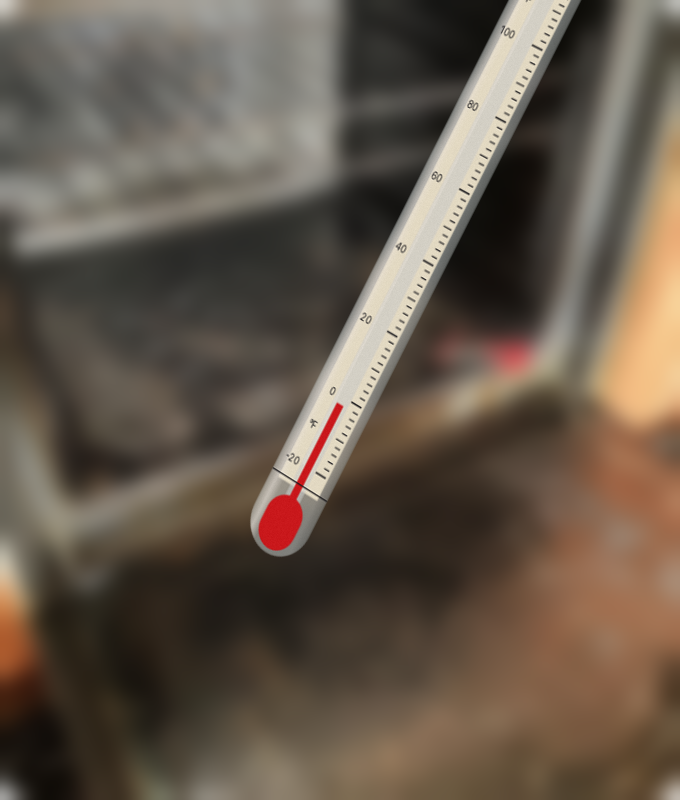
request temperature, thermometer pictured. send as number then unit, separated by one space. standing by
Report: -2 °F
